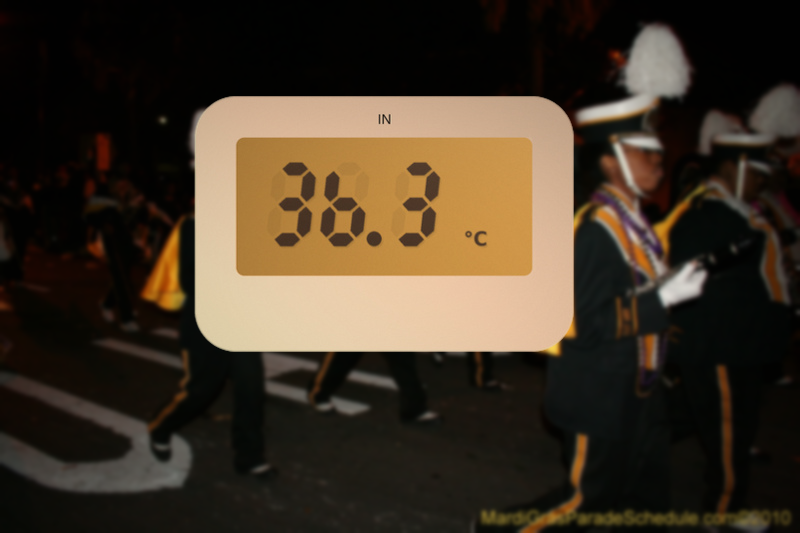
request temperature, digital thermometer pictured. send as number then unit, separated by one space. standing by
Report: 36.3 °C
